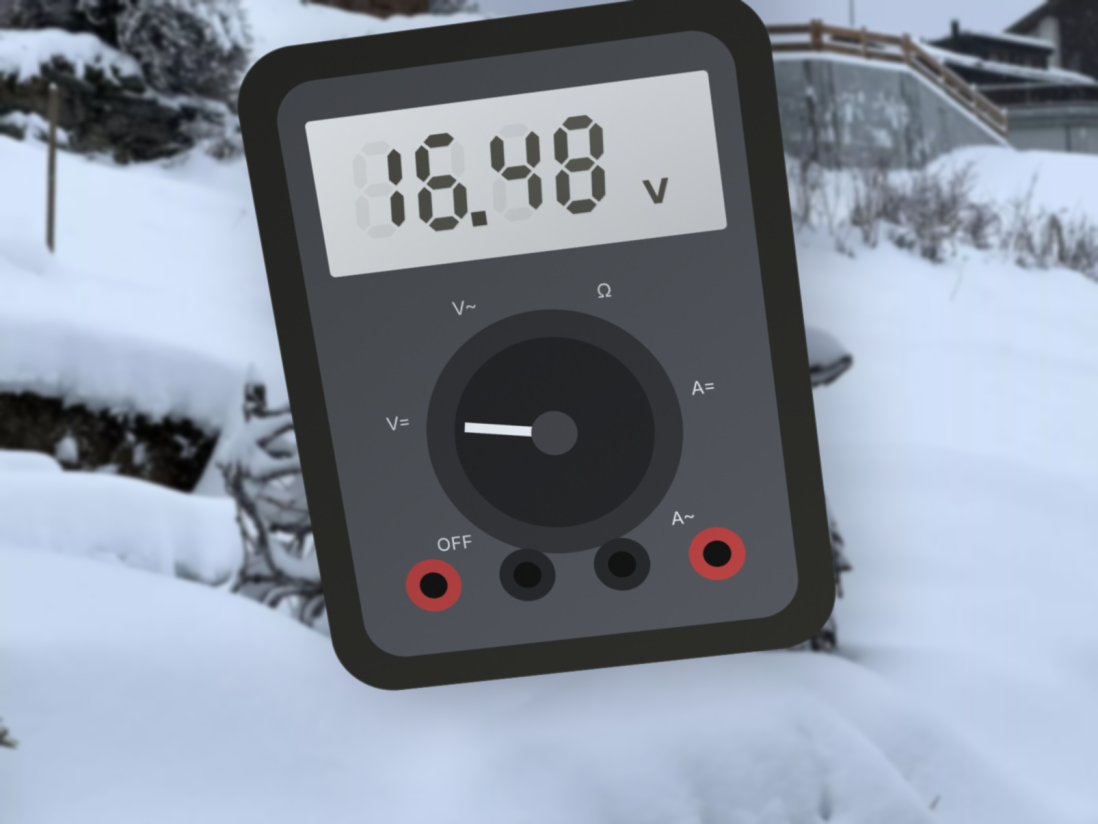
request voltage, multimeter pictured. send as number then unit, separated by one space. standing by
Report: 16.48 V
